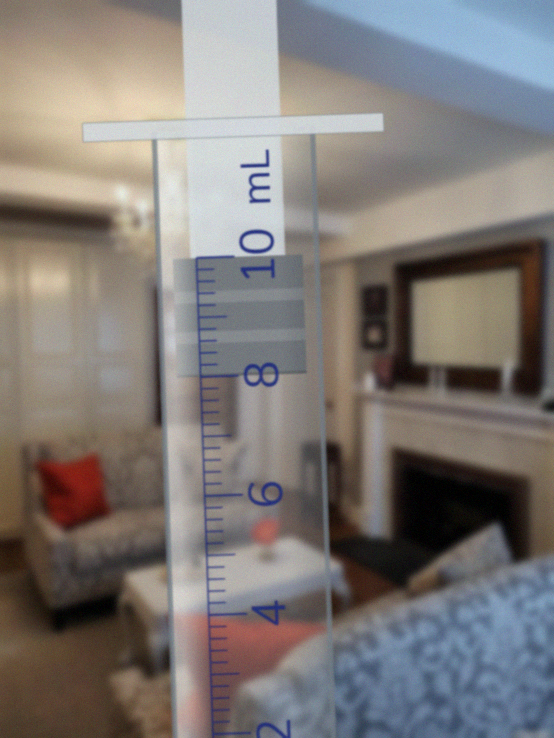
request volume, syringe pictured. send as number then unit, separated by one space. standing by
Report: 8 mL
